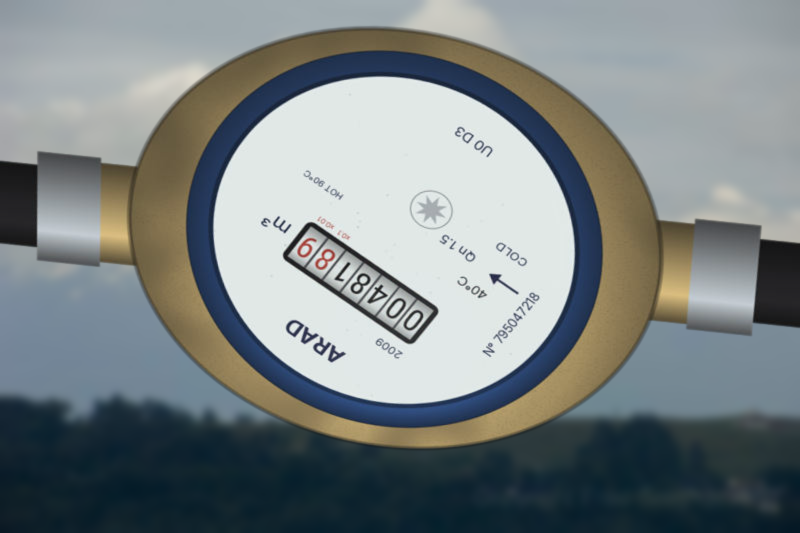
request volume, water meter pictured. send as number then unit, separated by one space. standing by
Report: 481.89 m³
